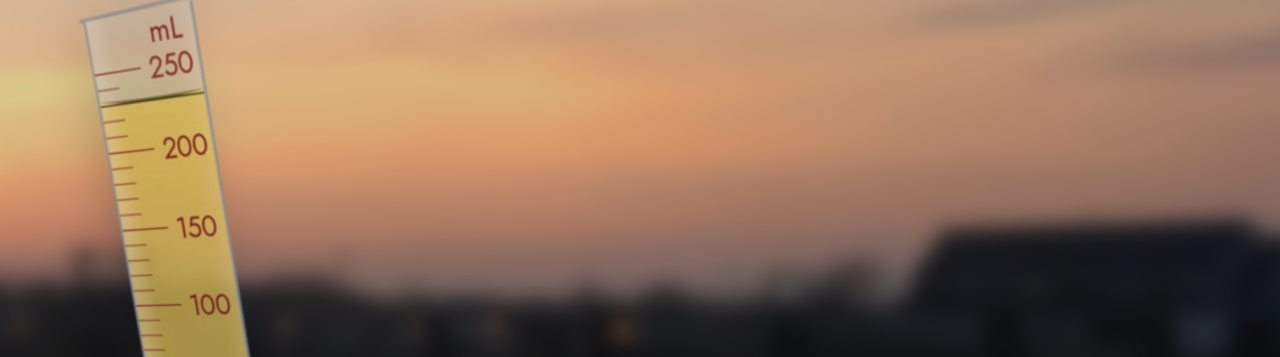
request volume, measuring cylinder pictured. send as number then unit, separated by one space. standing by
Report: 230 mL
